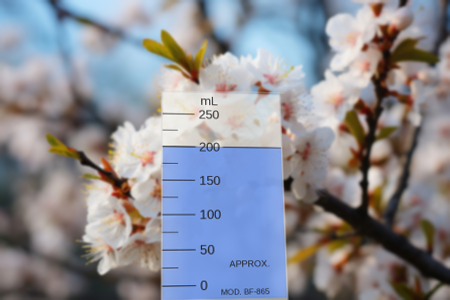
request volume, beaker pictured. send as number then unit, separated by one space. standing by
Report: 200 mL
